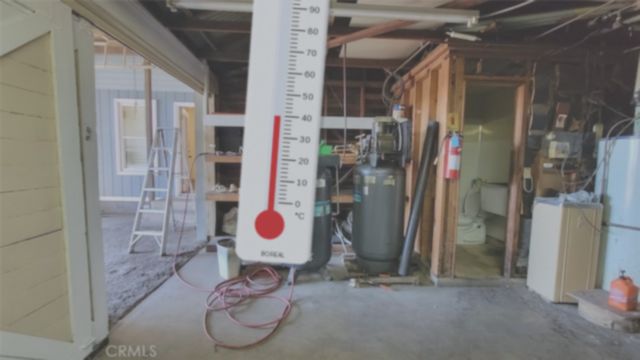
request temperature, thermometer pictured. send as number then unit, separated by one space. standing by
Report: 40 °C
